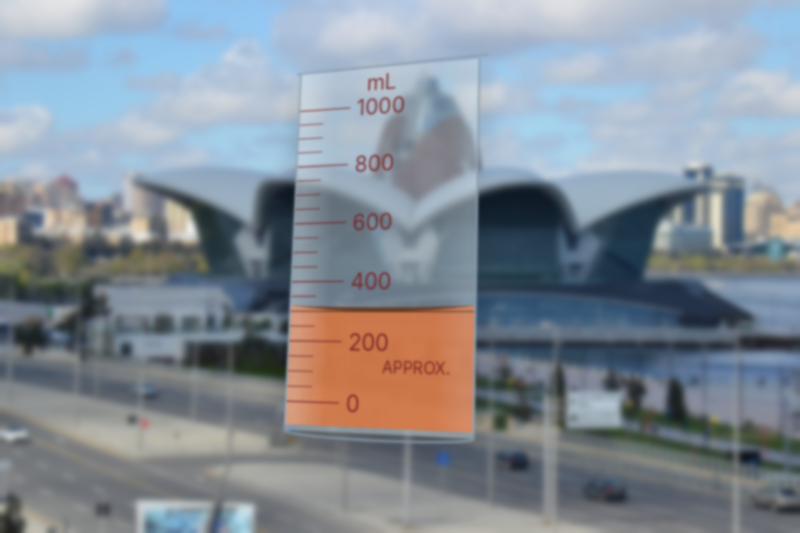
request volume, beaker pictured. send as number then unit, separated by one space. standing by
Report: 300 mL
